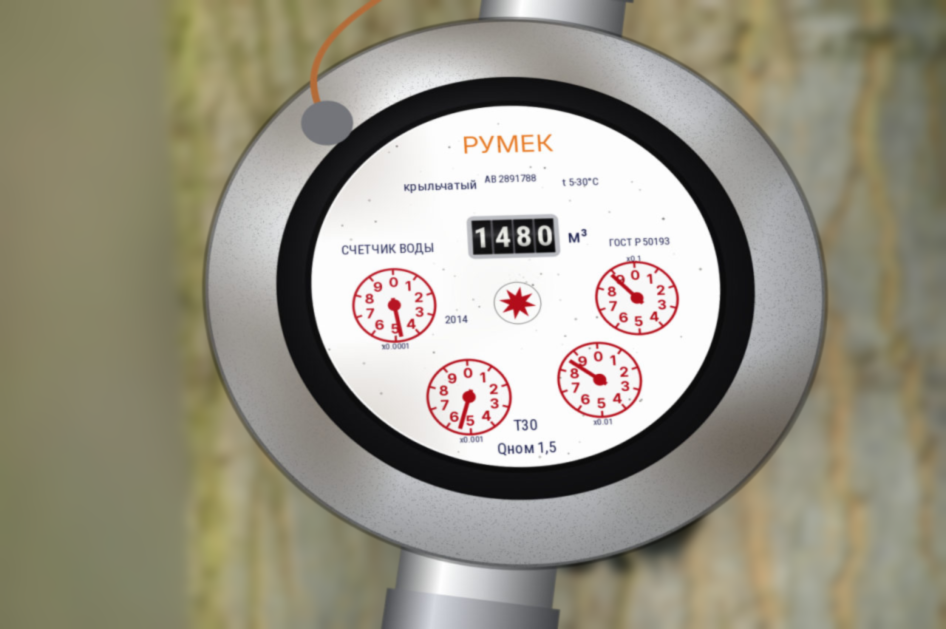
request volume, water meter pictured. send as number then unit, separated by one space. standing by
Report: 1480.8854 m³
